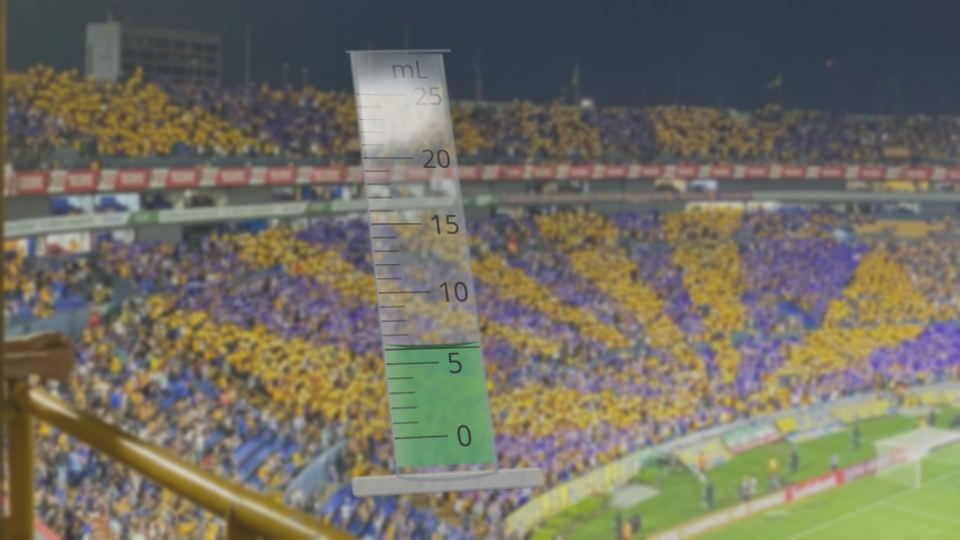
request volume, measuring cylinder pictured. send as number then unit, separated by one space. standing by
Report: 6 mL
